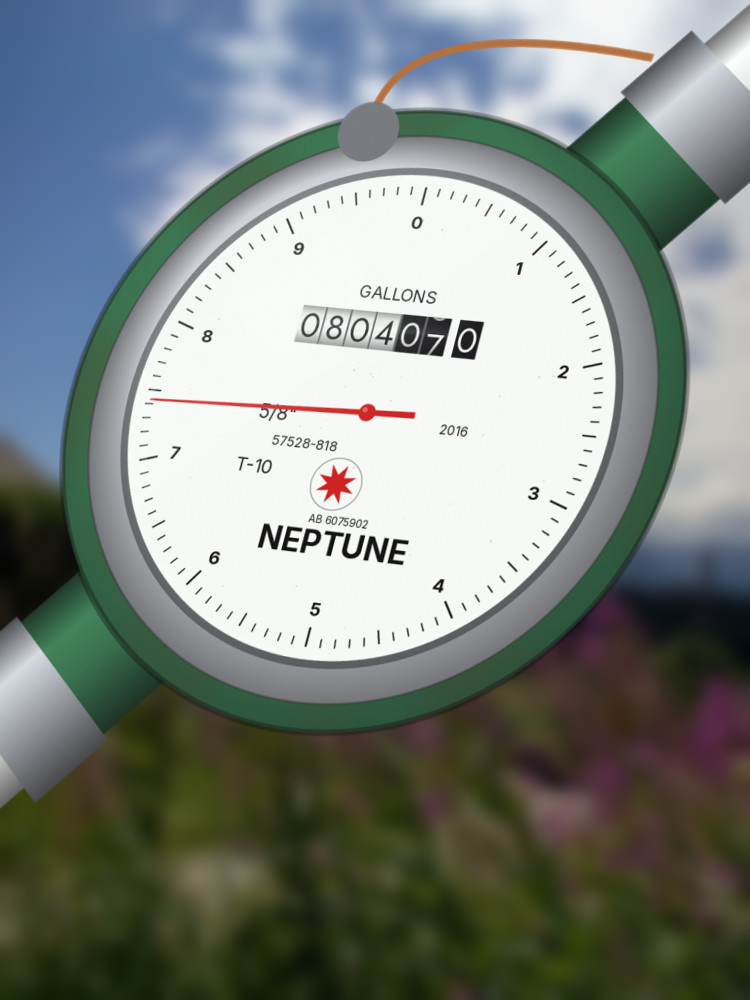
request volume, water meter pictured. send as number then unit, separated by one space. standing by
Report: 804067.4 gal
